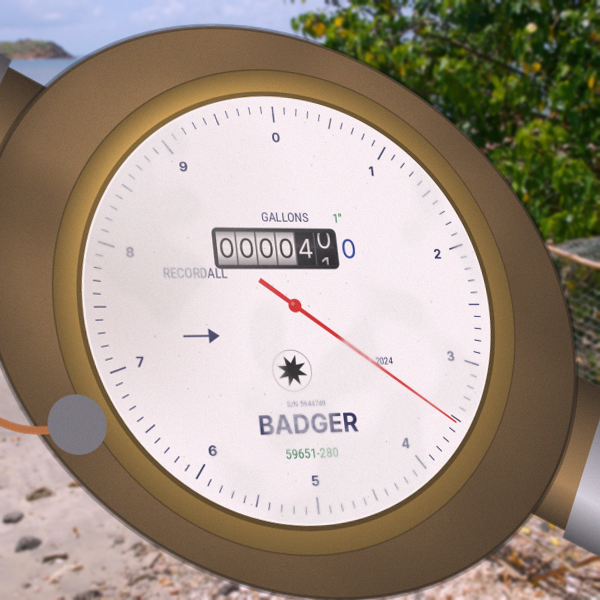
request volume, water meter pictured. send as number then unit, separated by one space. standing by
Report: 403.5 gal
